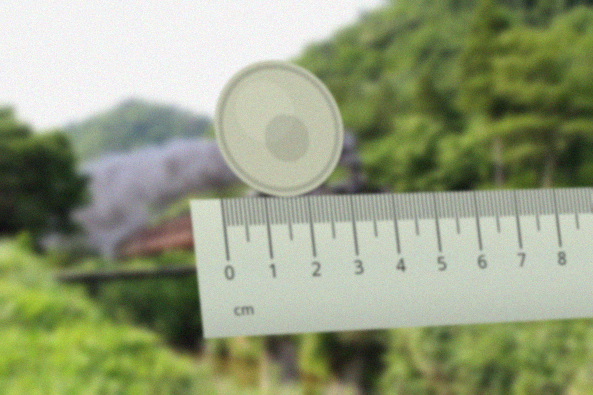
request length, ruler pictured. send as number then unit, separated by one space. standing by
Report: 3 cm
